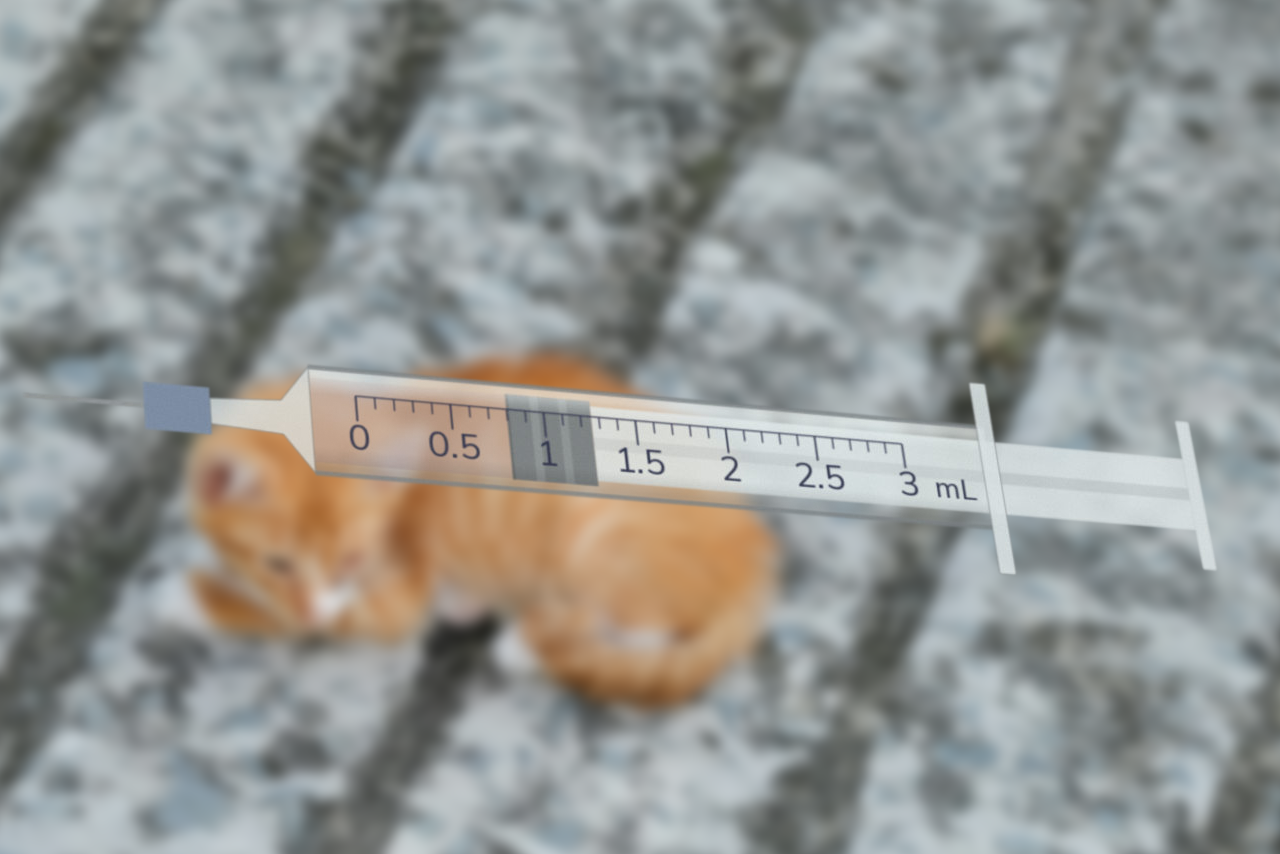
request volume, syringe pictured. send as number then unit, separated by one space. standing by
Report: 0.8 mL
